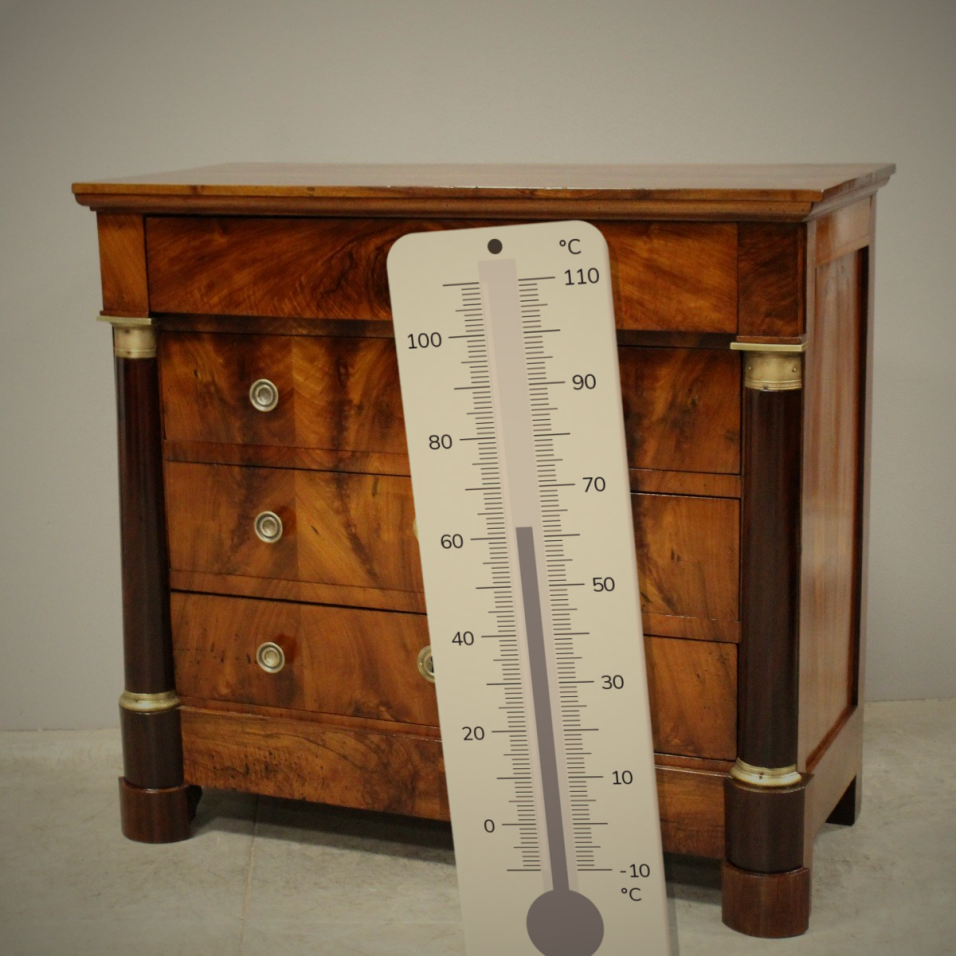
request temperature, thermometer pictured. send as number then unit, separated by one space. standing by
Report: 62 °C
